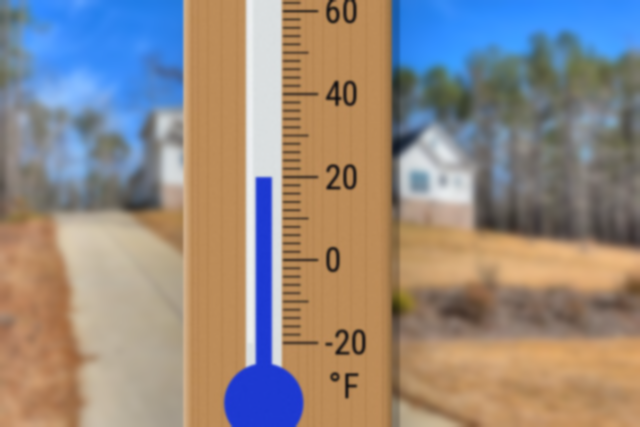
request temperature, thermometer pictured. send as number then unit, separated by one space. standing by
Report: 20 °F
